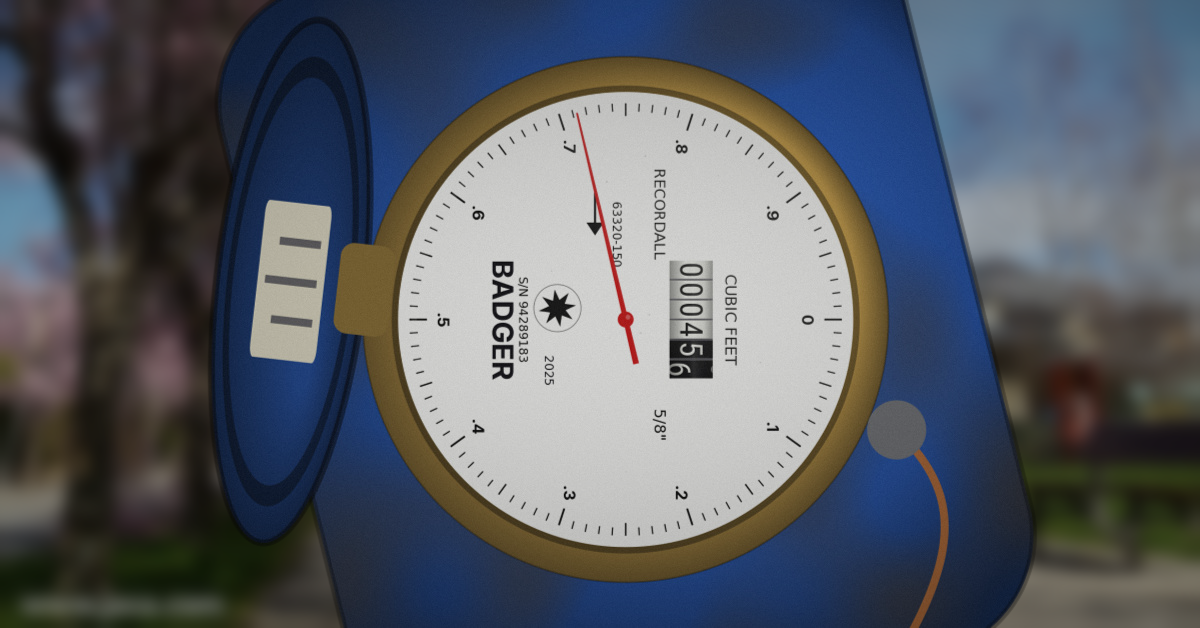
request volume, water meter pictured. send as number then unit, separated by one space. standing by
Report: 455.71 ft³
